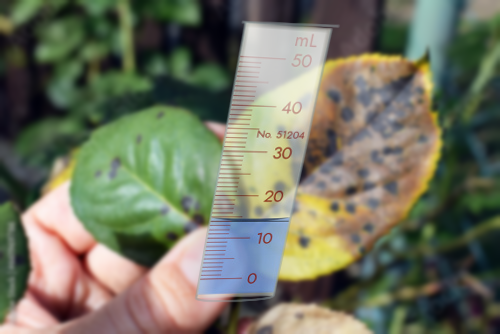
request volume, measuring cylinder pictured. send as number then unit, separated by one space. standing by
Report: 14 mL
